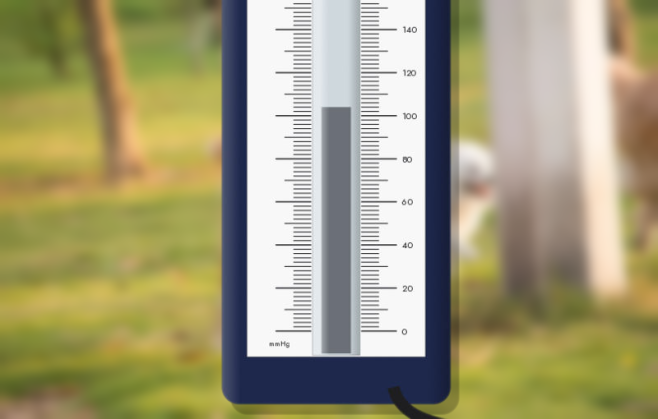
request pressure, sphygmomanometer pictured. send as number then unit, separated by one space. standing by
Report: 104 mmHg
